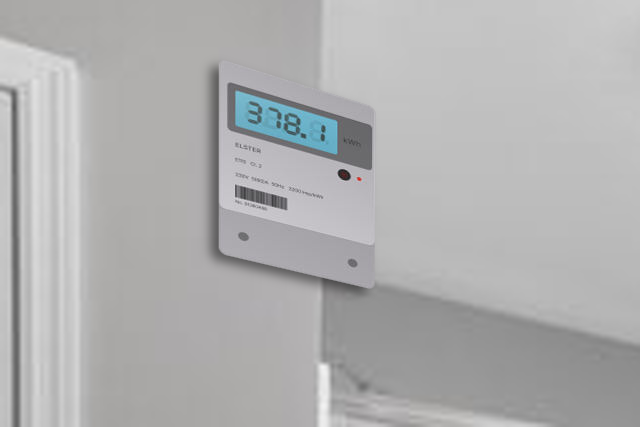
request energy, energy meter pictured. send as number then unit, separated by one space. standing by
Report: 378.1 kWh
